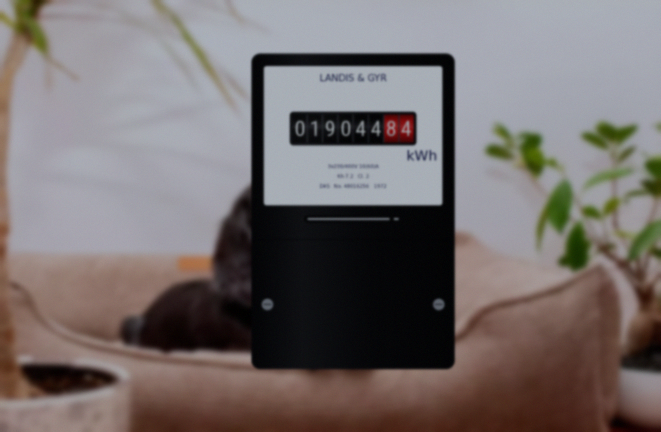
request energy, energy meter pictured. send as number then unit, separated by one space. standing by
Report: 19044.84 kWh
